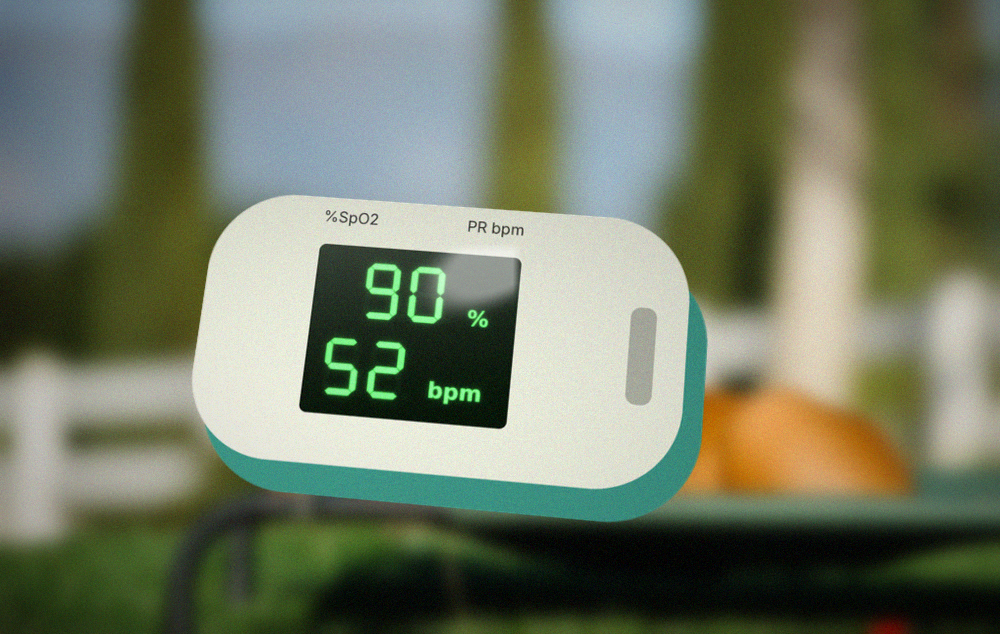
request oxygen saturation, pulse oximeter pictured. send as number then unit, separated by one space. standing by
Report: 90 %
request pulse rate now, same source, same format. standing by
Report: 52 bpm
